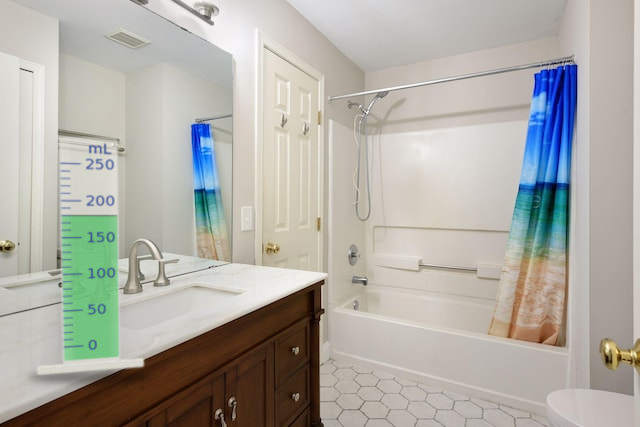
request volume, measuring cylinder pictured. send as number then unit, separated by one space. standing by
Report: 180 mL
